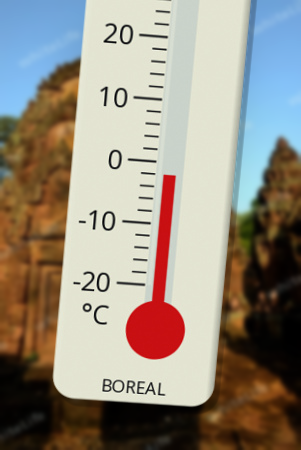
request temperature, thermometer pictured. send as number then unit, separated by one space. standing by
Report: -2 °C
